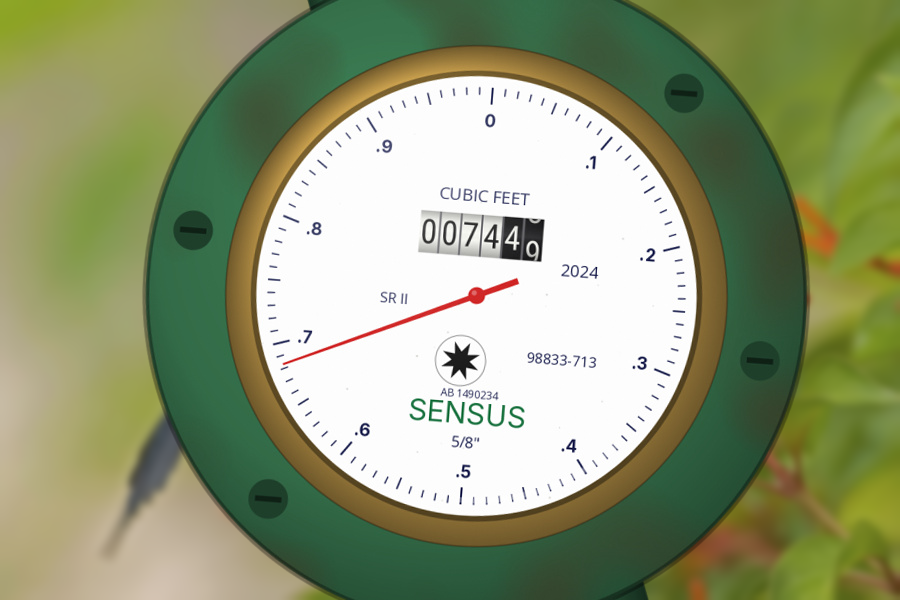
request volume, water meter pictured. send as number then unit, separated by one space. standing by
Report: 7448.68 ft³
